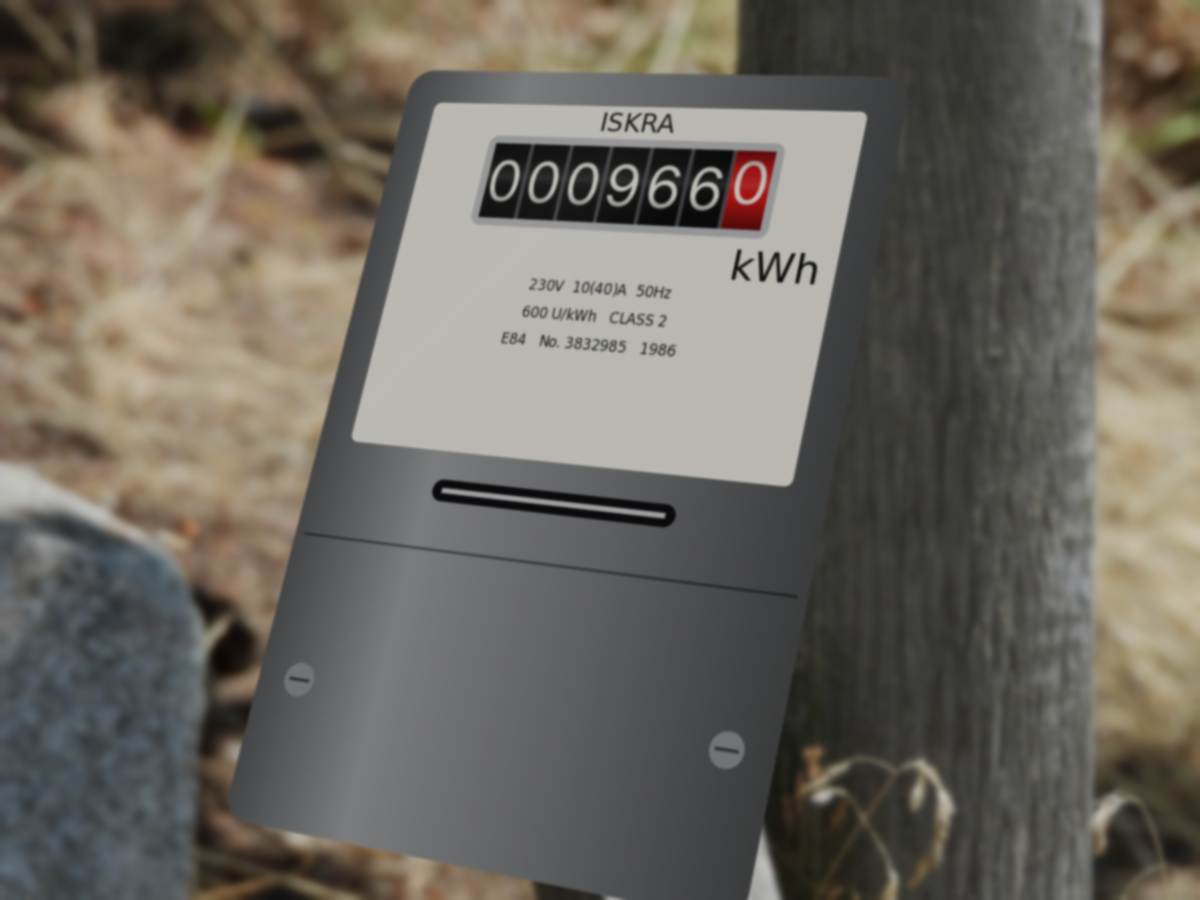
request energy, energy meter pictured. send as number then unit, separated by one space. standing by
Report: 966.0 kWh
